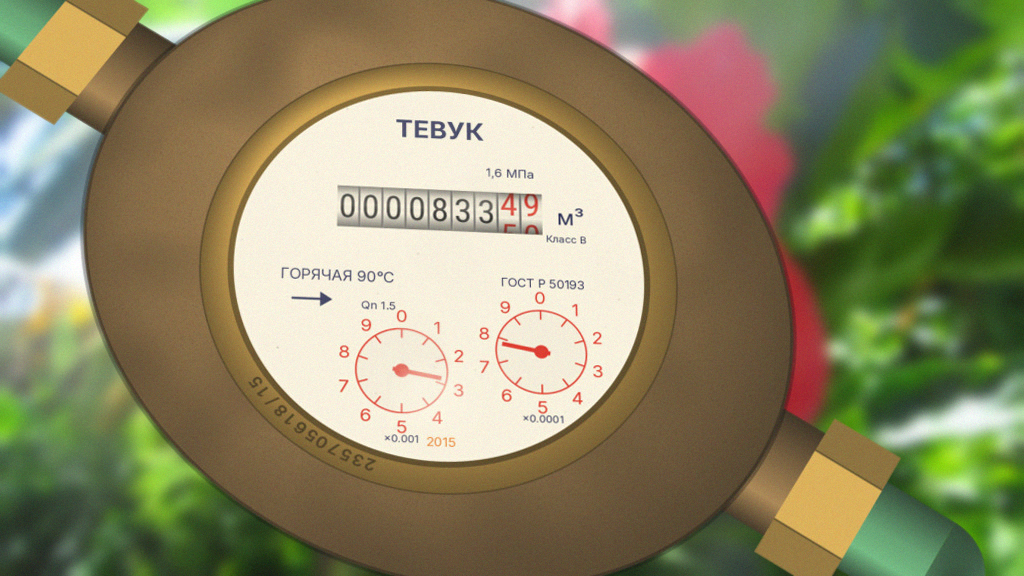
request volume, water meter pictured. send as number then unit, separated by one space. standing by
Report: 833.4927 m³
